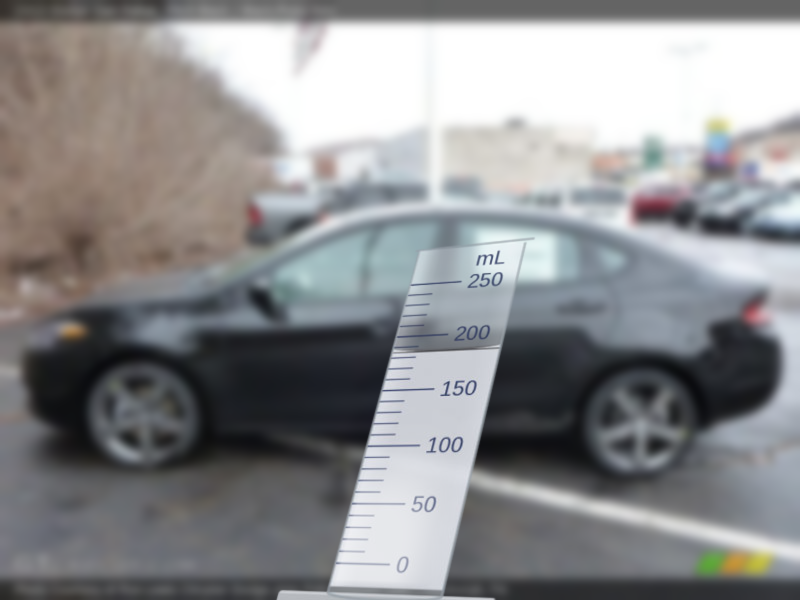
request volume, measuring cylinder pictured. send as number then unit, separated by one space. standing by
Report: 185 mL
